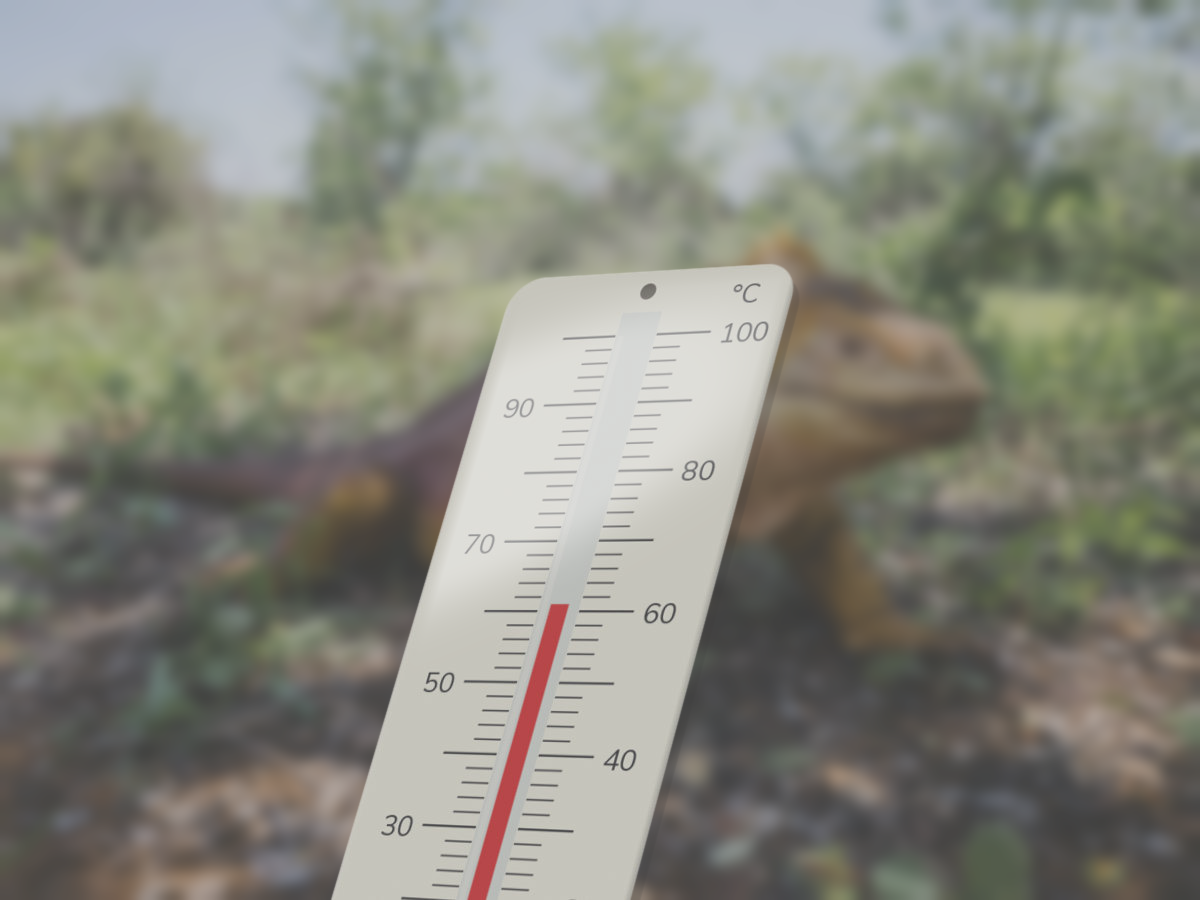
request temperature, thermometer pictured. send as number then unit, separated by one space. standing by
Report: 61 °C
